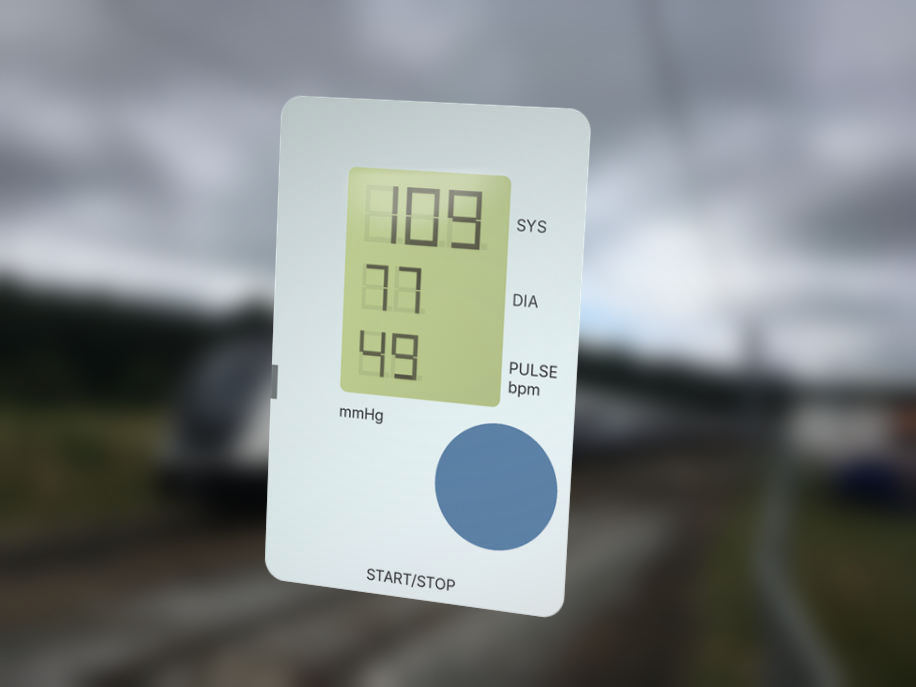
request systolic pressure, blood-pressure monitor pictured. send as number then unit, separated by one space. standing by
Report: 109 mmHg
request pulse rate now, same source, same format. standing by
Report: 49 bpm
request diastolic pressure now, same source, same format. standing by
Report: 77 mmHg
